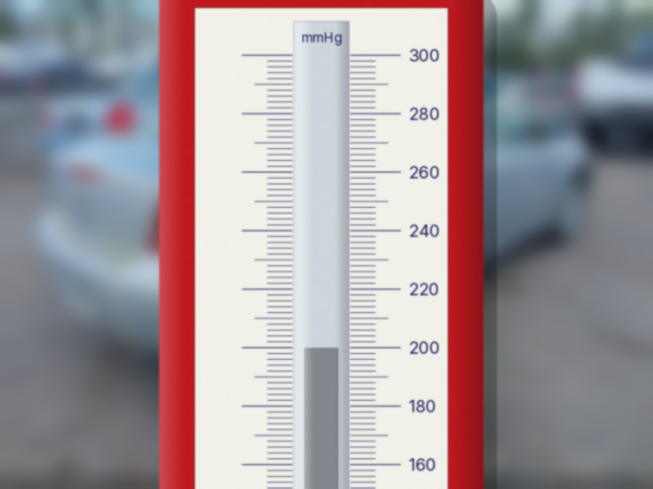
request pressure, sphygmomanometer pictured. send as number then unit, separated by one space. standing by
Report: 200 mmHg
